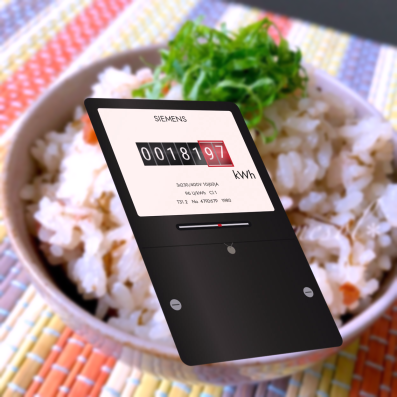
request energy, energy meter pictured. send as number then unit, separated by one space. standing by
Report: 181.97 kWh
